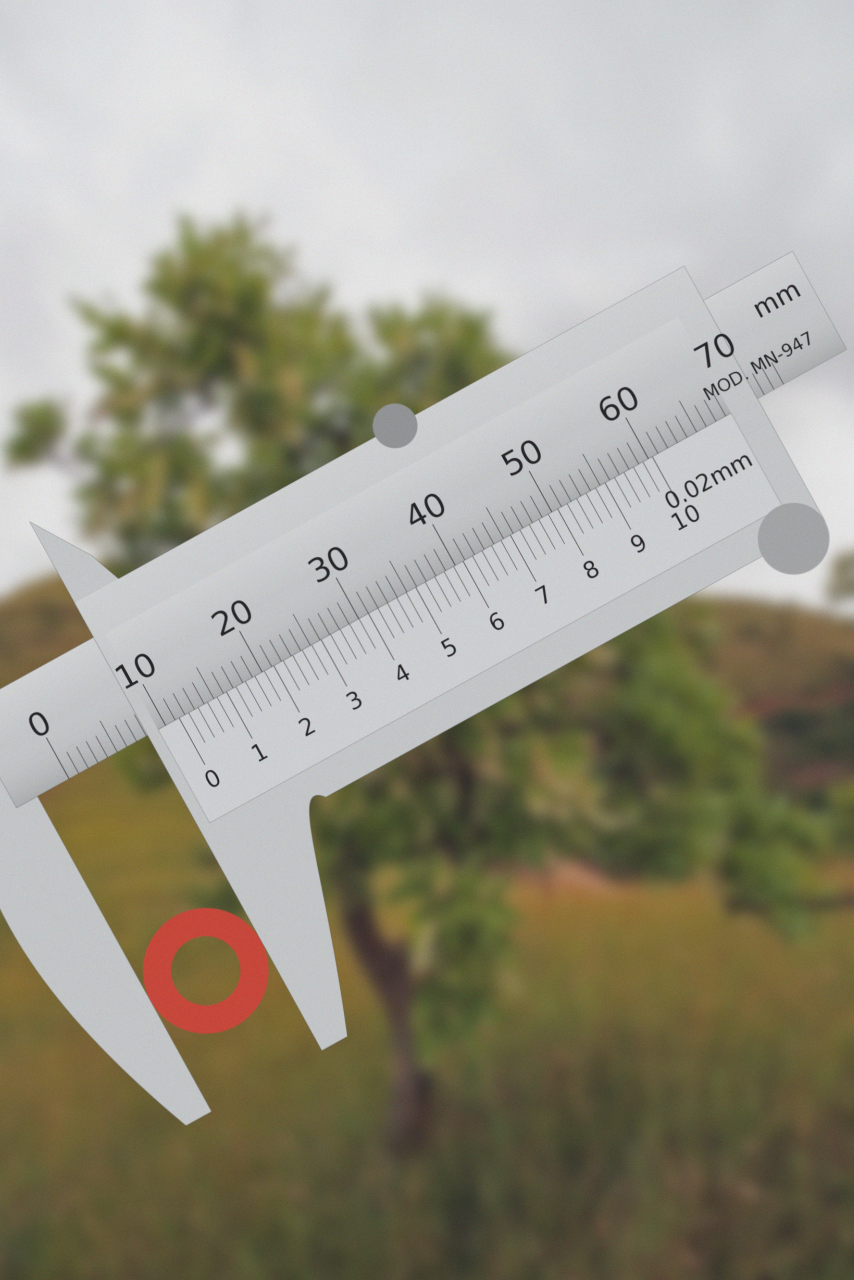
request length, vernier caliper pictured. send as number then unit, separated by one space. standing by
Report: 11.4 mm
